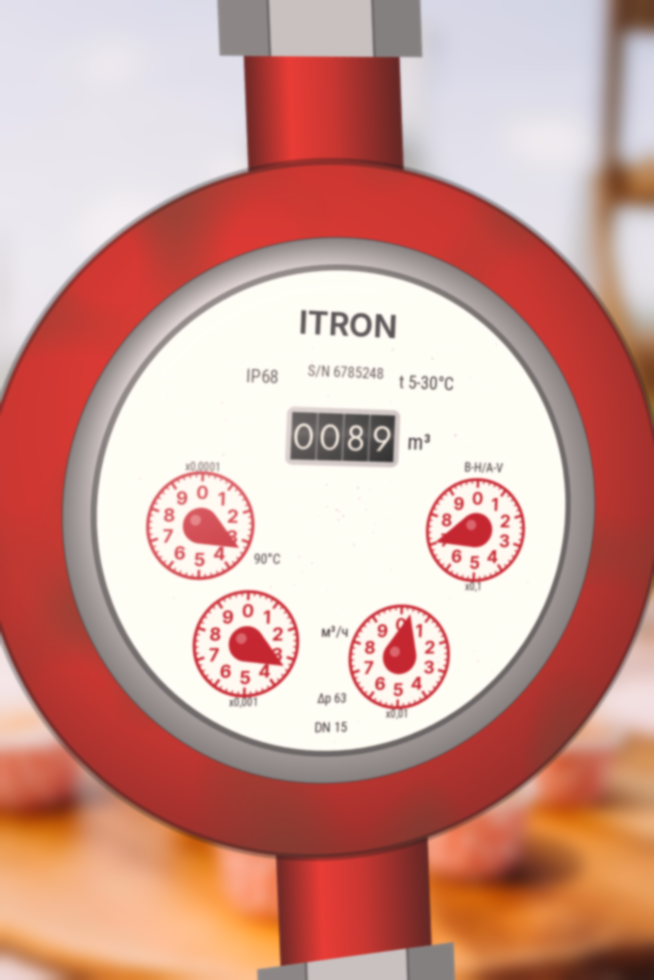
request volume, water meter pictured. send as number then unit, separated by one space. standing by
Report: 89.7033 m³
